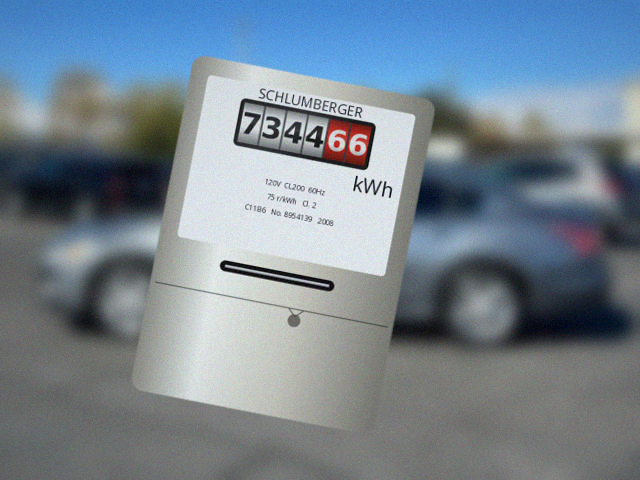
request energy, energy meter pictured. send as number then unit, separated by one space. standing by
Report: 7344.66 kWh
